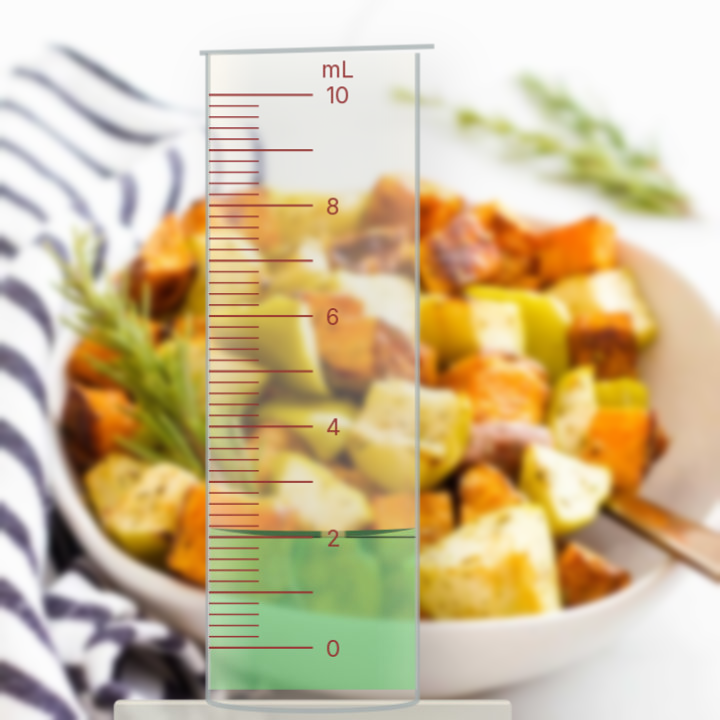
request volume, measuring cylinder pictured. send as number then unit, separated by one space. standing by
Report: 2 mL
